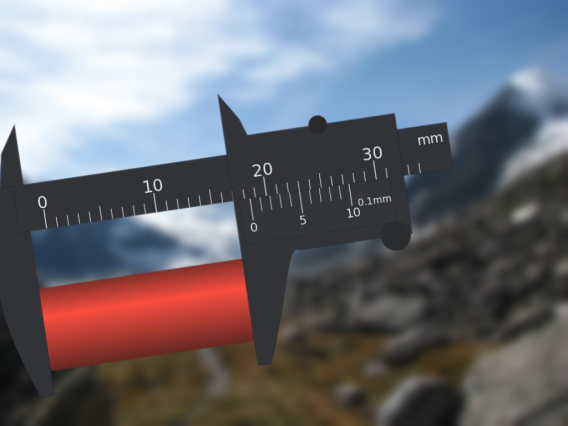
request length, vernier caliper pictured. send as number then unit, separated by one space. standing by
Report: 18.5 mm
